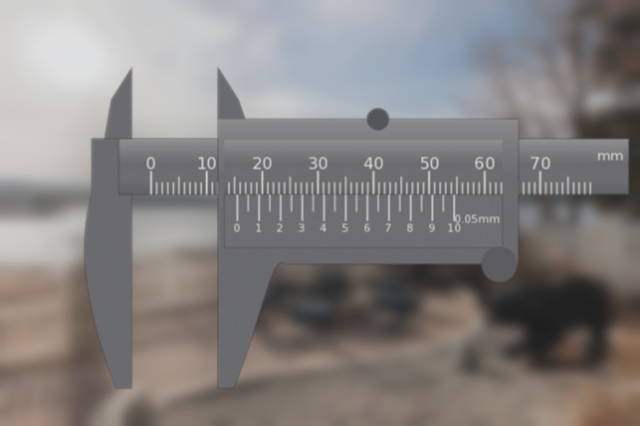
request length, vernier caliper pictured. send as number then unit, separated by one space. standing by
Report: 15.5 mm
